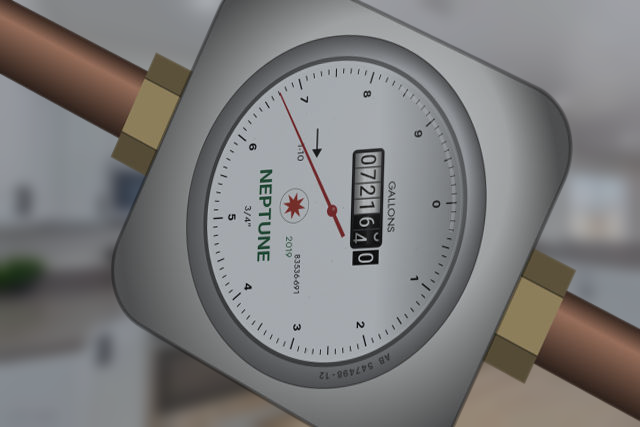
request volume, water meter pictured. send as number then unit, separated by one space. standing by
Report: 721636.7 gal
